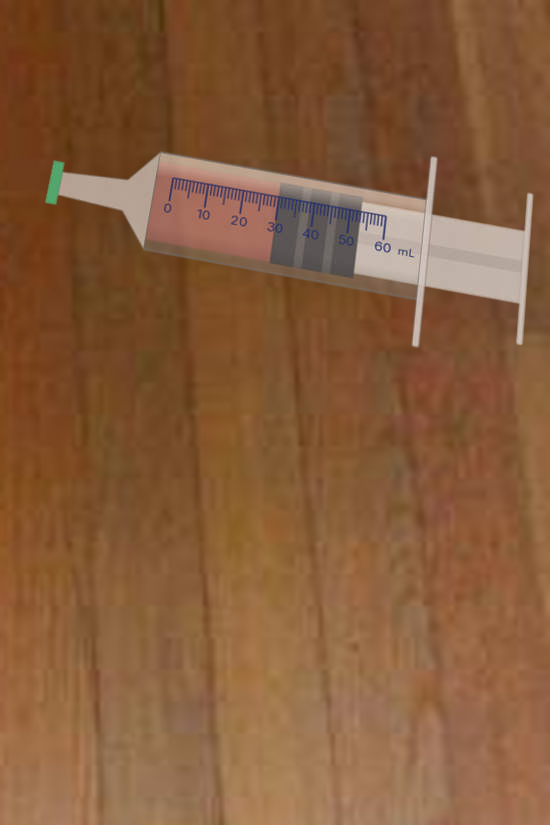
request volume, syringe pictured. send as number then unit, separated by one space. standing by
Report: 30 mL
